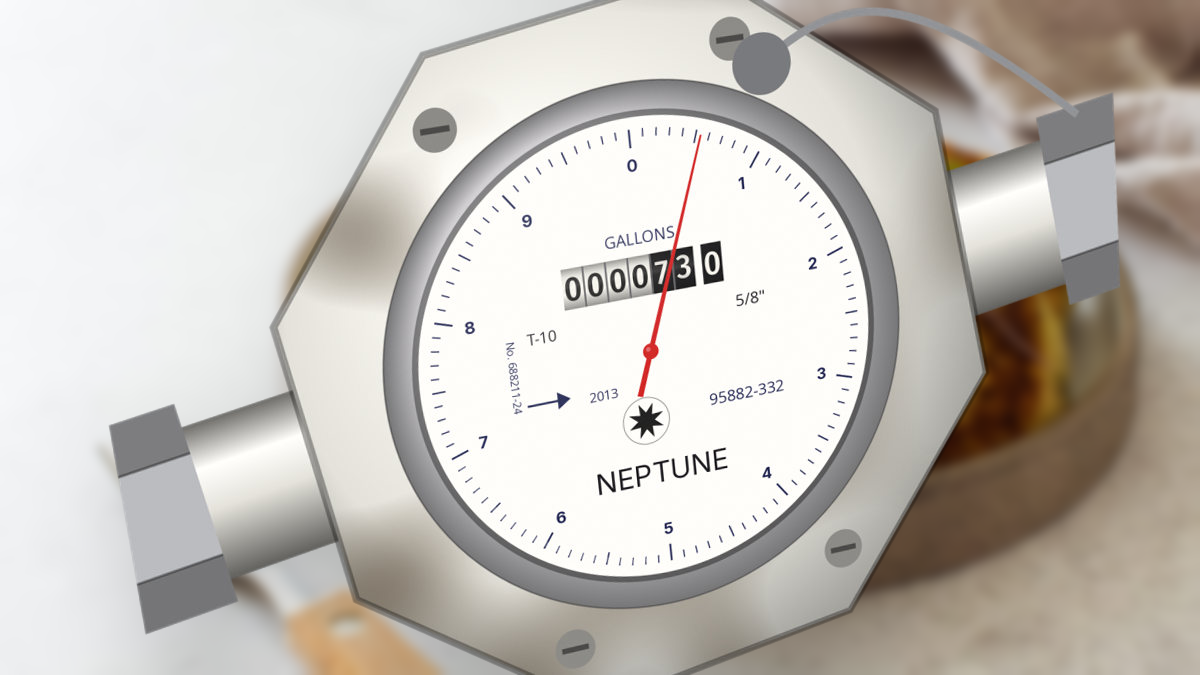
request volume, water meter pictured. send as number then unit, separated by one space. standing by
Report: 730.5 gal
